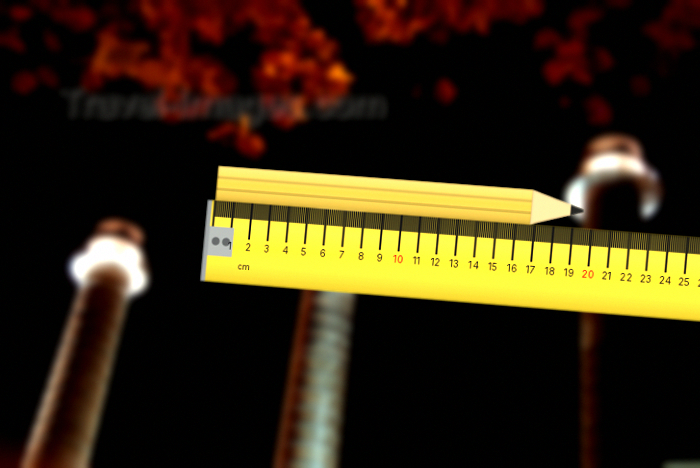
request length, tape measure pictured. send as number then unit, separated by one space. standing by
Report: 19.5 cm
